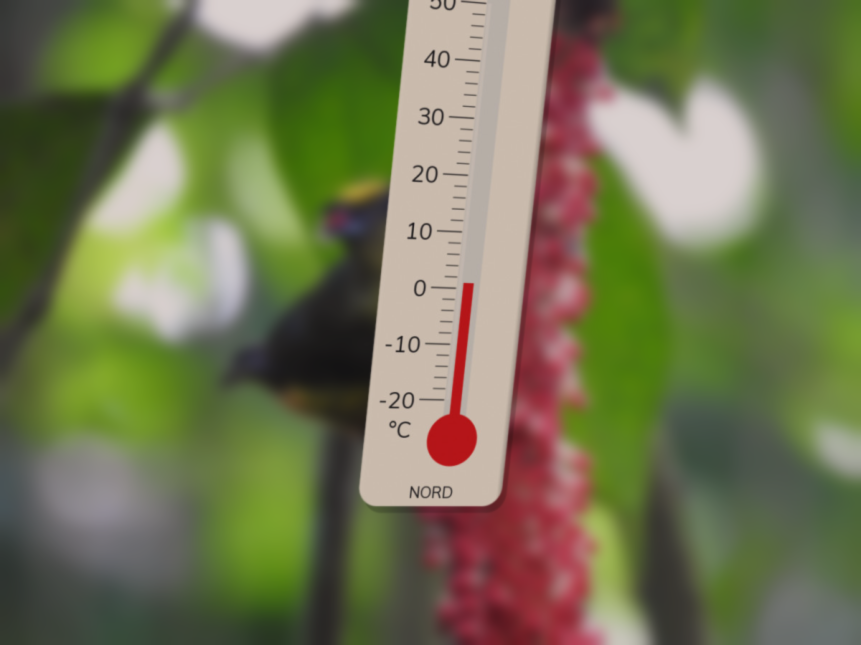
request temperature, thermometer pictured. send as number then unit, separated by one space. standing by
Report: 1 °C
